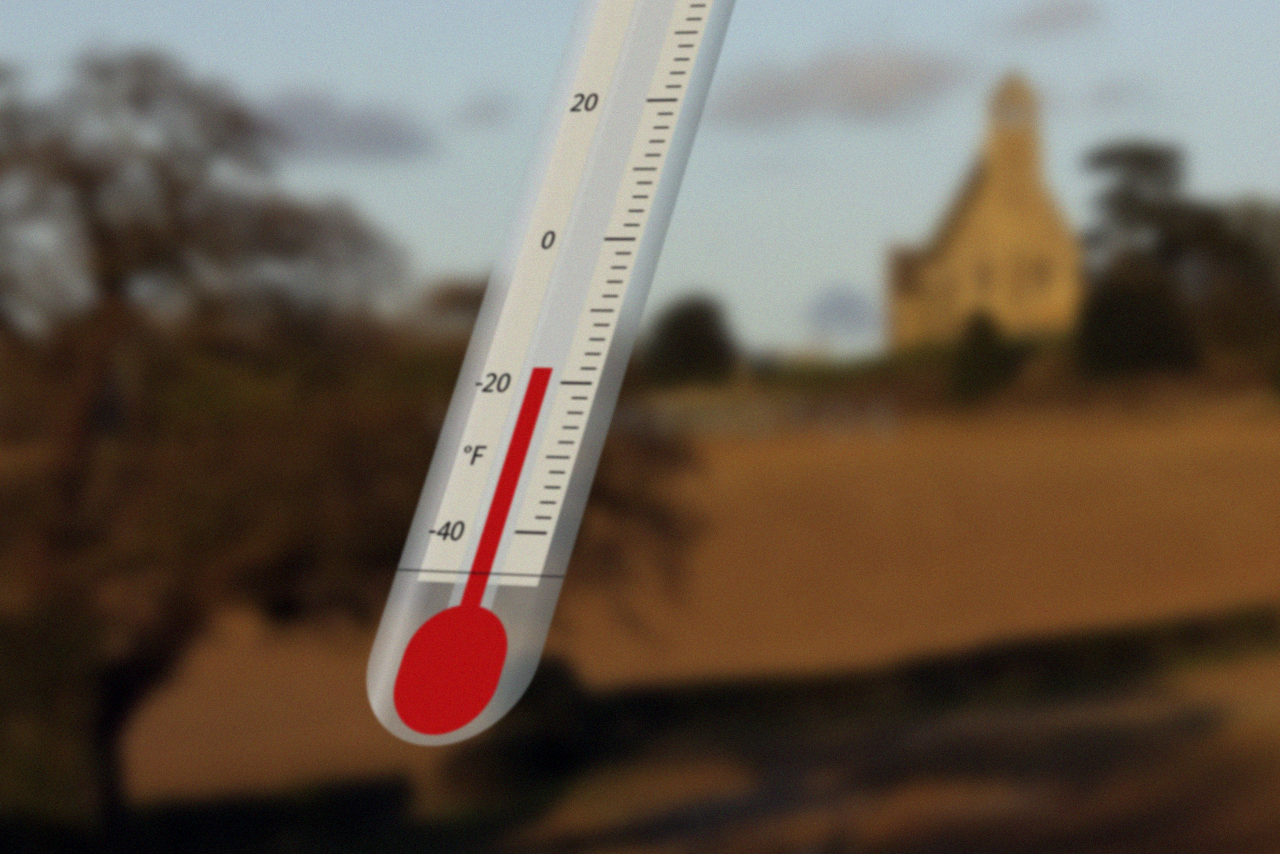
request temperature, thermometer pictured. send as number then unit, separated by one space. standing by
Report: -18 °F
